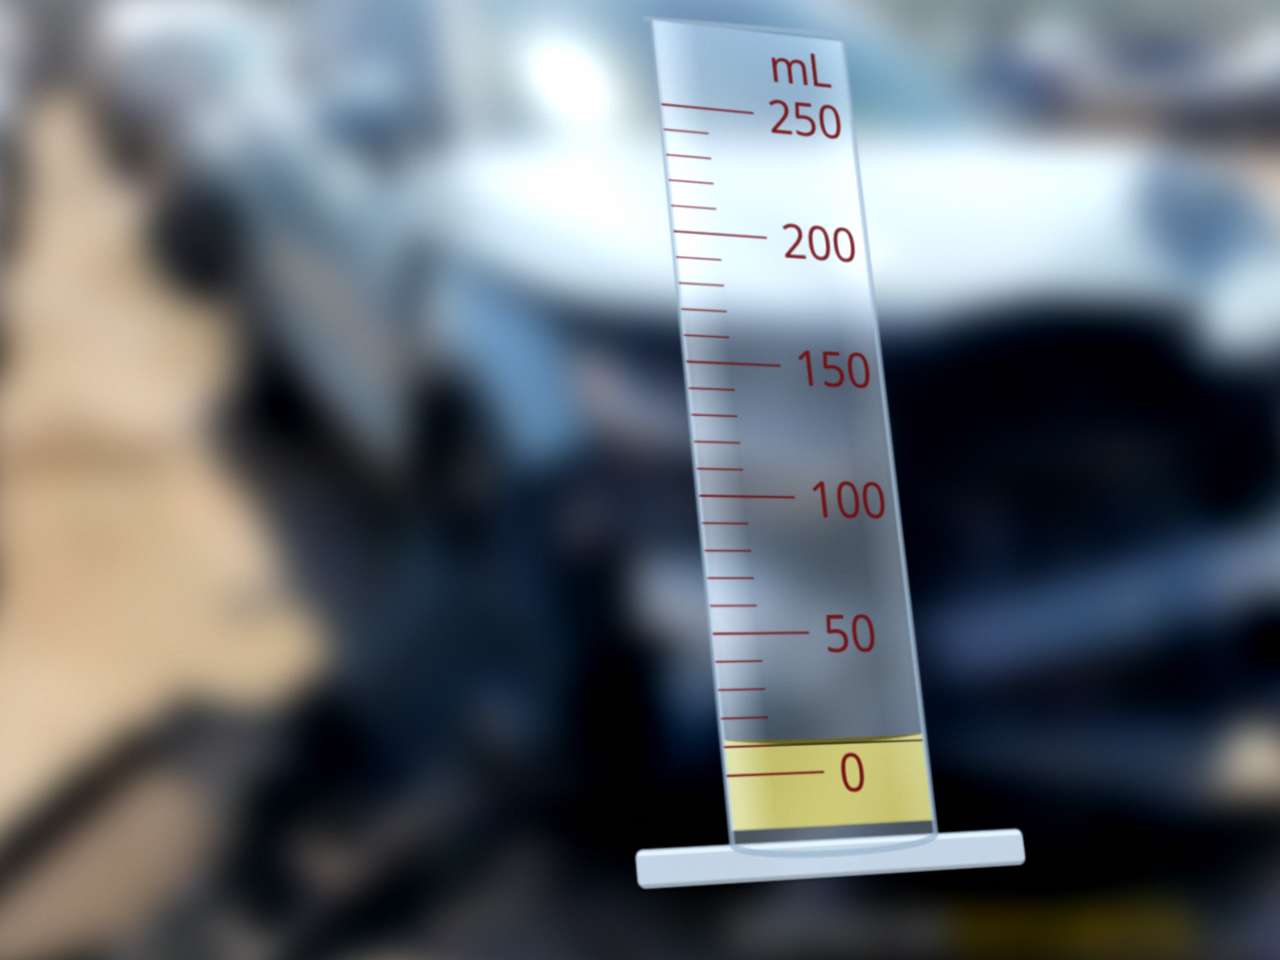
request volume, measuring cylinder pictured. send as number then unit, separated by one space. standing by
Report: 10 mL
